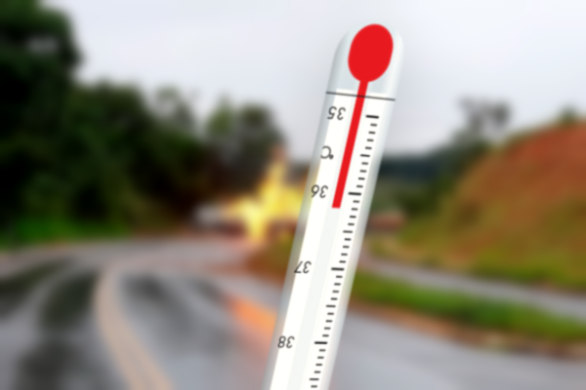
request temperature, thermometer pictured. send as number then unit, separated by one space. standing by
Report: 36.2 °C
